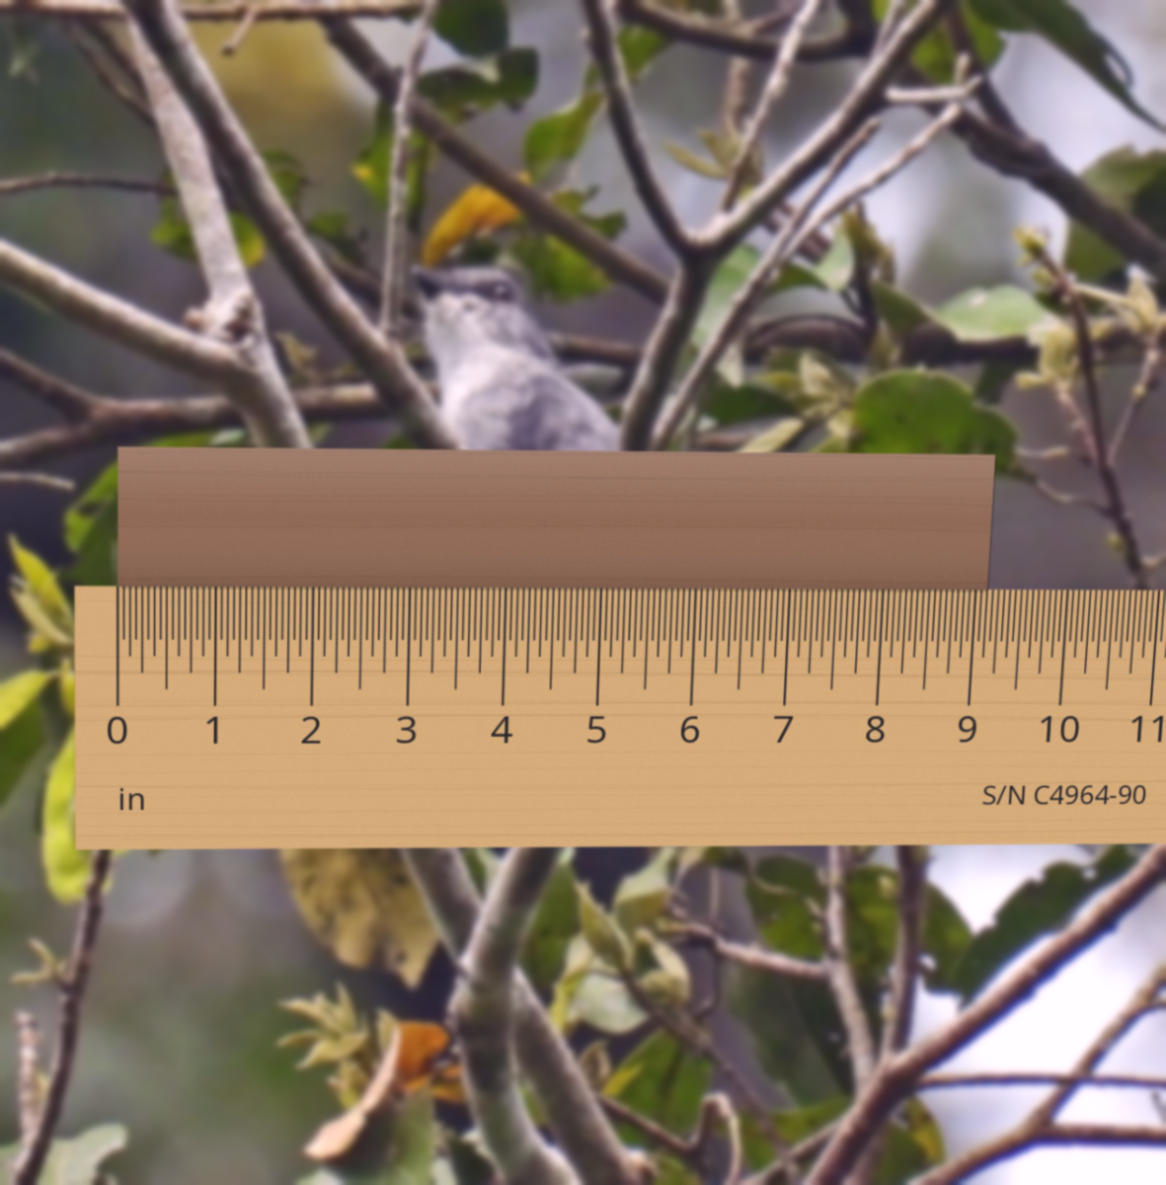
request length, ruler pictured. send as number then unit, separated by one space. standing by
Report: 9.125 in
